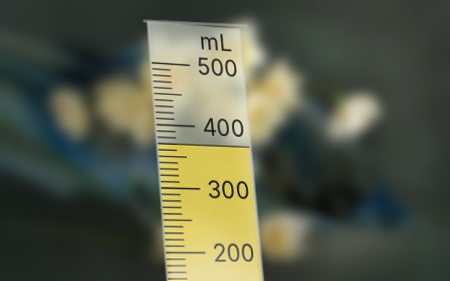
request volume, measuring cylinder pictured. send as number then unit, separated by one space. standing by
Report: 370 mL
